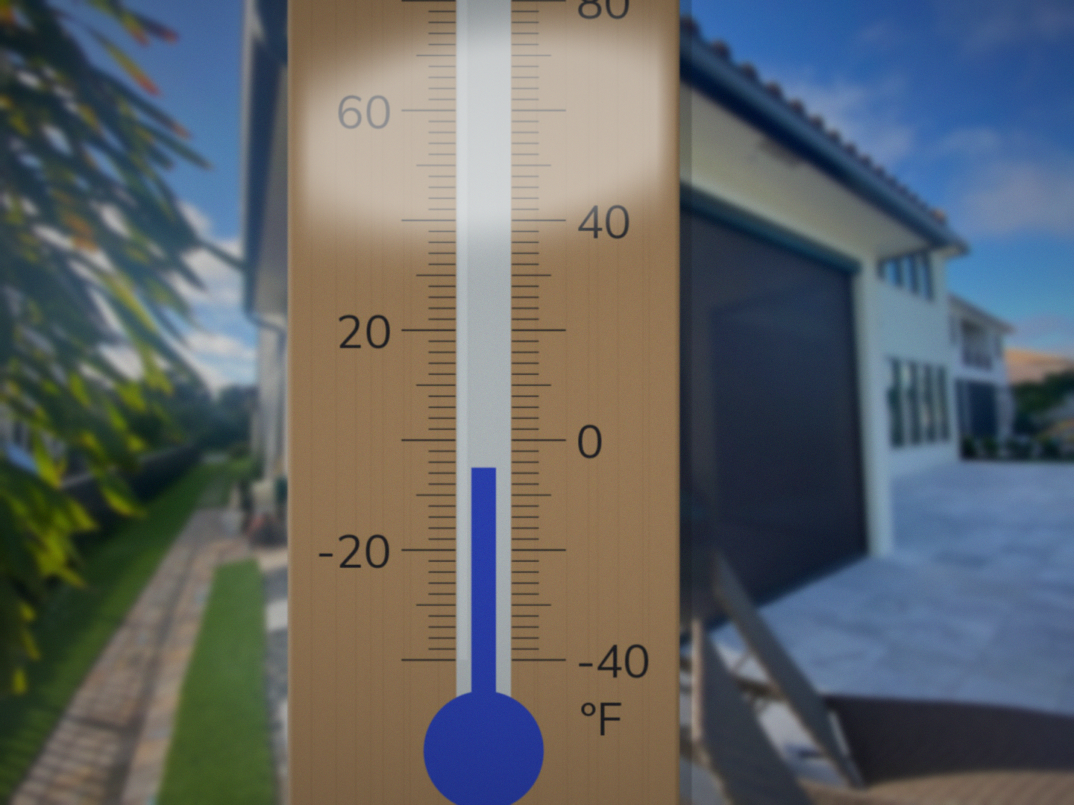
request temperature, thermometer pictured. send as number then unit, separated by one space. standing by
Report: -5 °F
